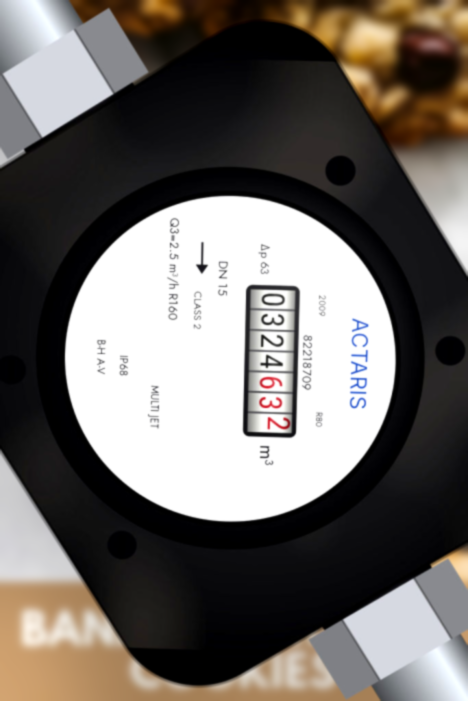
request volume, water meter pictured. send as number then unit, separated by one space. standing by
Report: 324.632 m³
